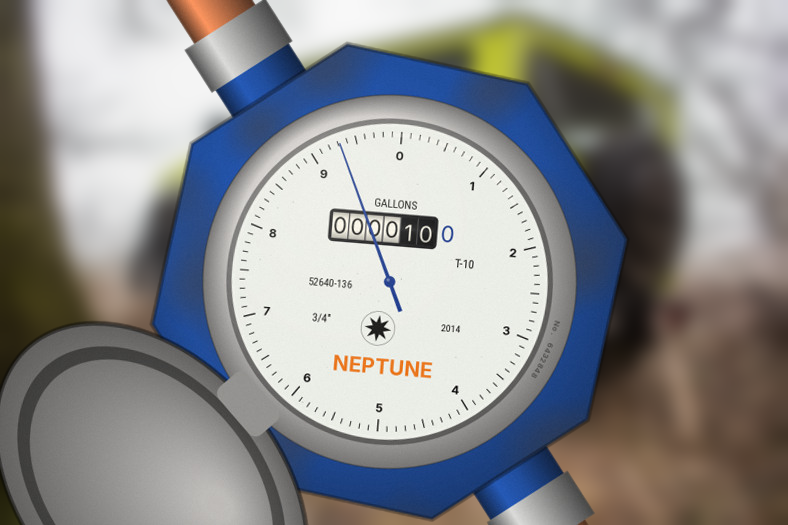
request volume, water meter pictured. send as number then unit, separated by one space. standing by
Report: 99.3 gal
